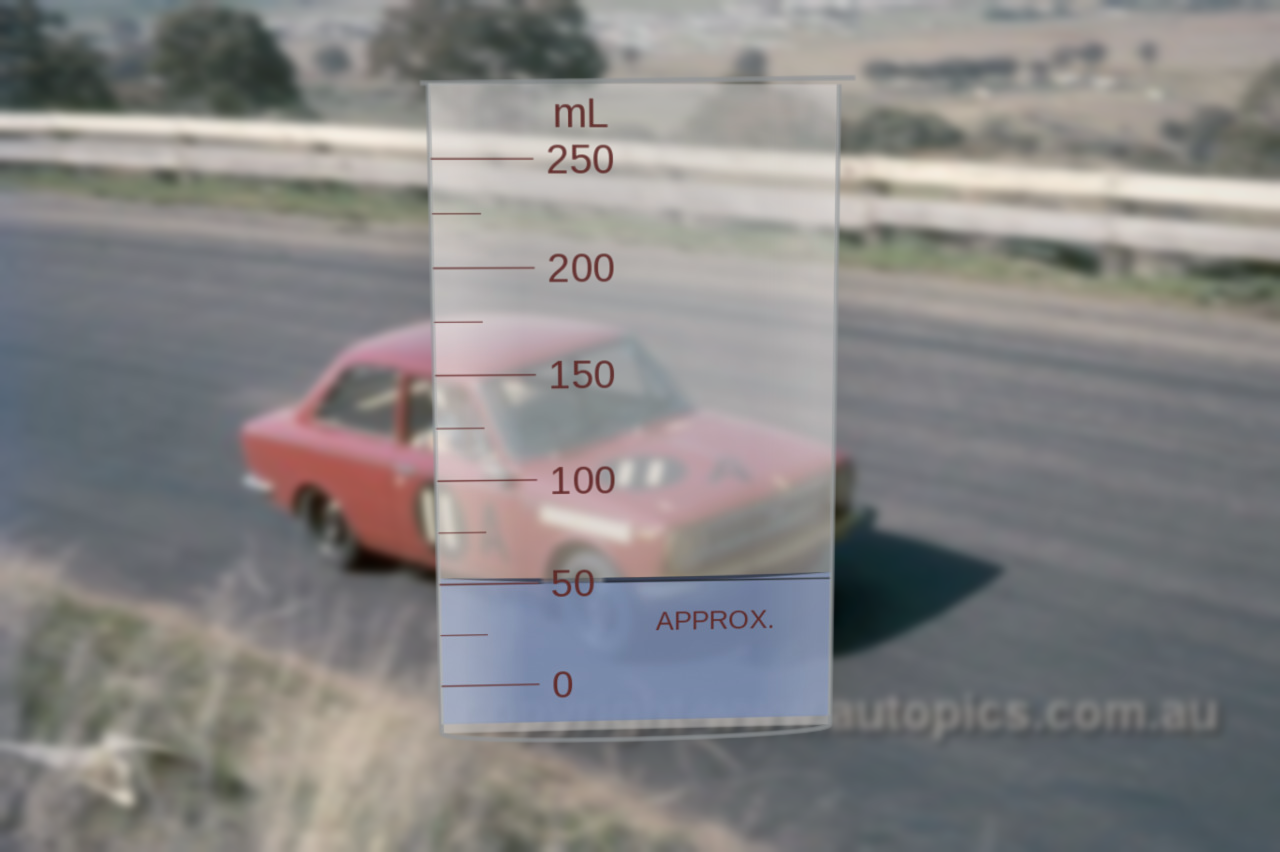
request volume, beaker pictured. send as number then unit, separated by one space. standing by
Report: 50 mL
